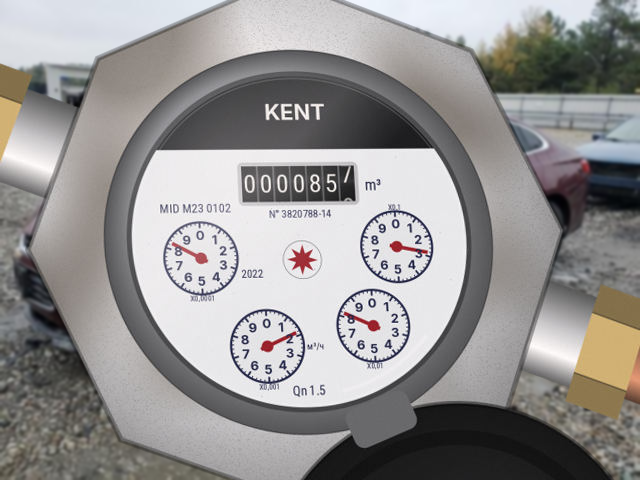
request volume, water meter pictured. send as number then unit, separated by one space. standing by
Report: 857.2818 m³
